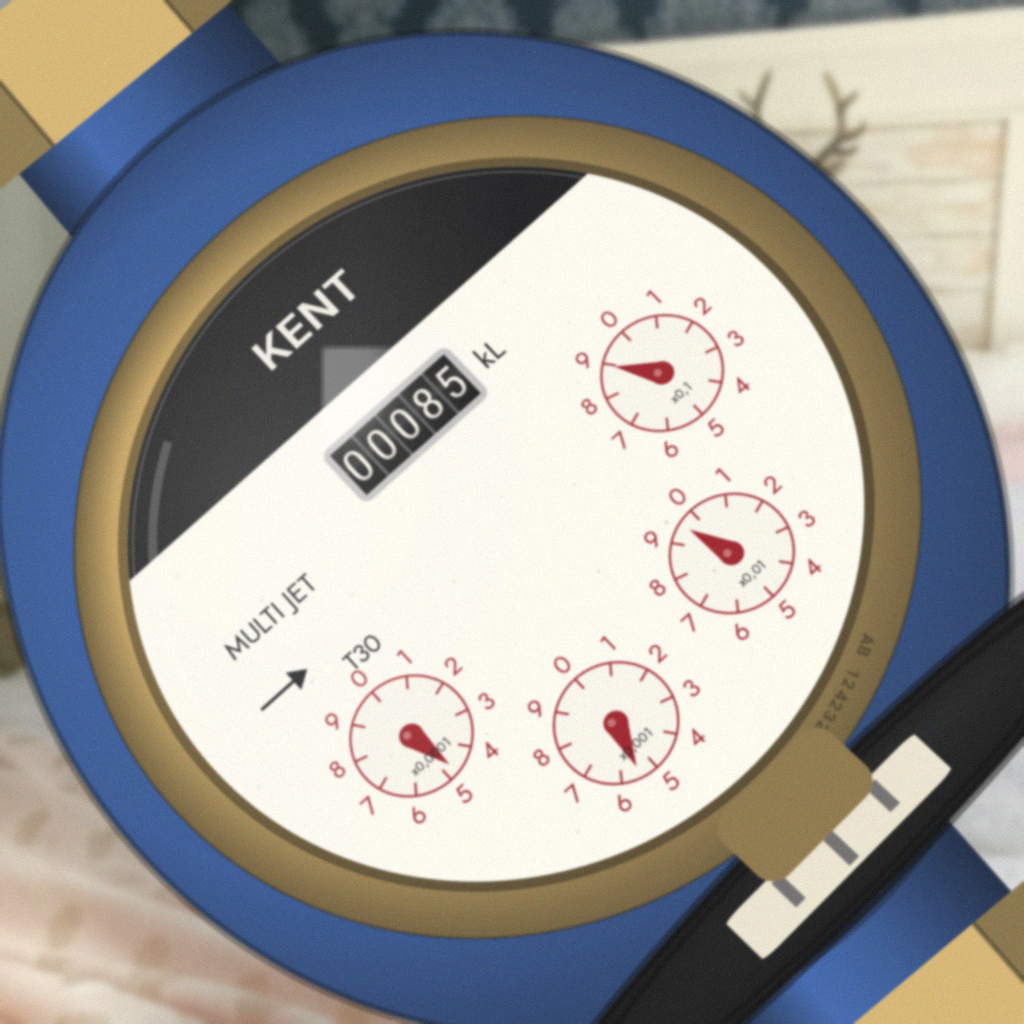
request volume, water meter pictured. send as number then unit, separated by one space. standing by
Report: 85.8954 kL
